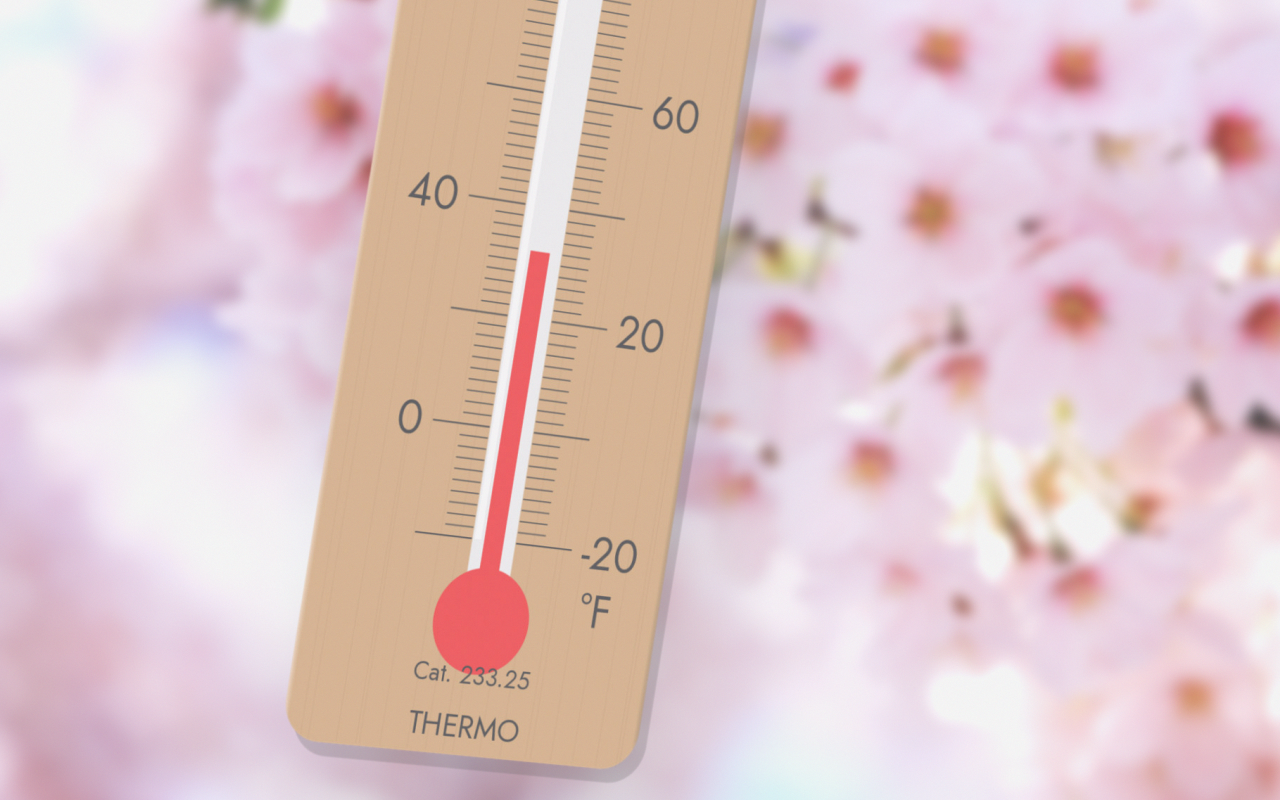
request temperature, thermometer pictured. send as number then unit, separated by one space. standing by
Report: 32 °F
